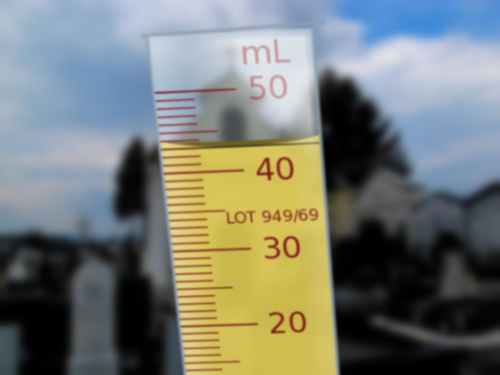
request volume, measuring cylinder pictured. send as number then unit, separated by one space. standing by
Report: 43 mL
